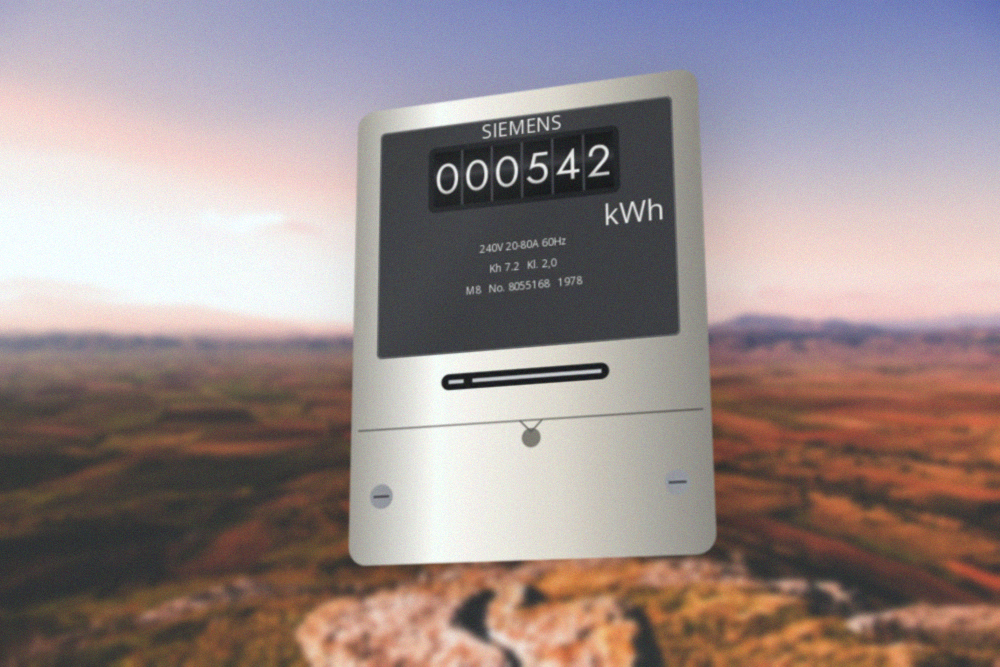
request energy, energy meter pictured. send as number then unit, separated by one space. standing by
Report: 542 kWh
